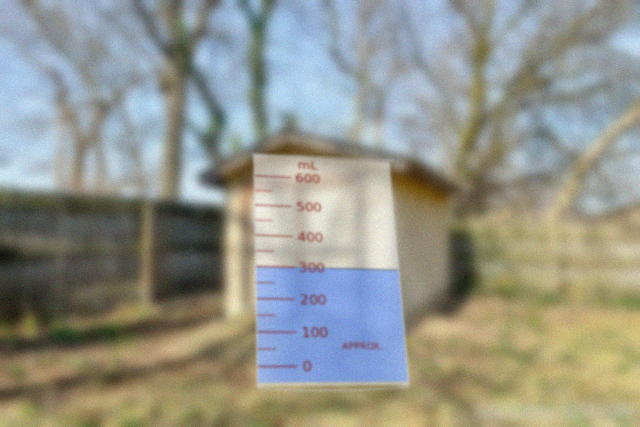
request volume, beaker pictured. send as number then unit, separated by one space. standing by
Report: 300 mL
